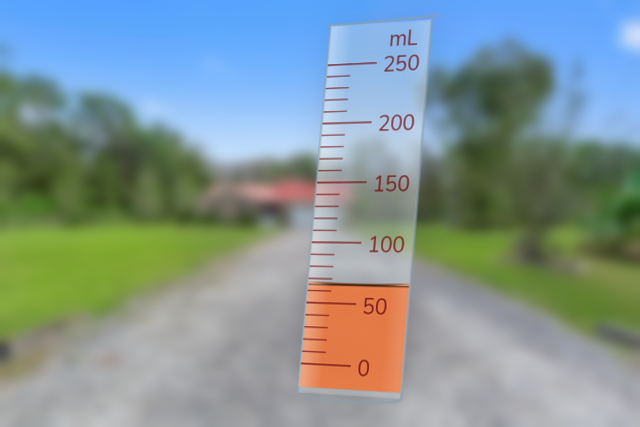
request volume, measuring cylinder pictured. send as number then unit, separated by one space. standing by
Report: 65 mL
